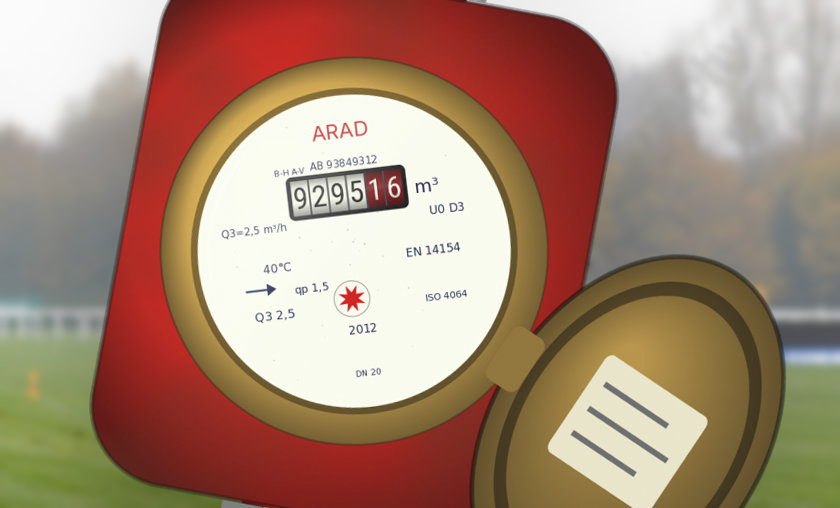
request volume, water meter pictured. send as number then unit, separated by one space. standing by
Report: 9295.16 m³
